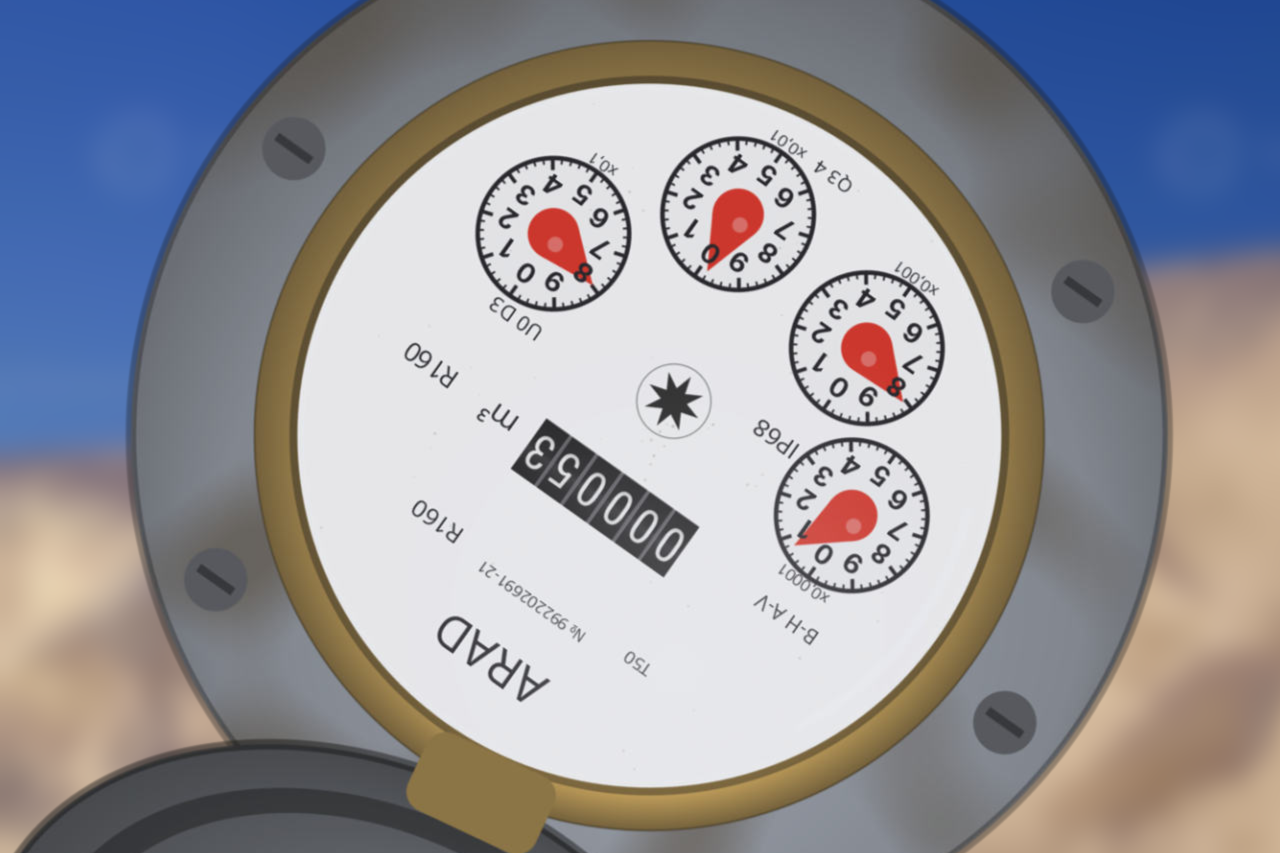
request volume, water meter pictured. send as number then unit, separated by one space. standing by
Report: 53.7980 m³
